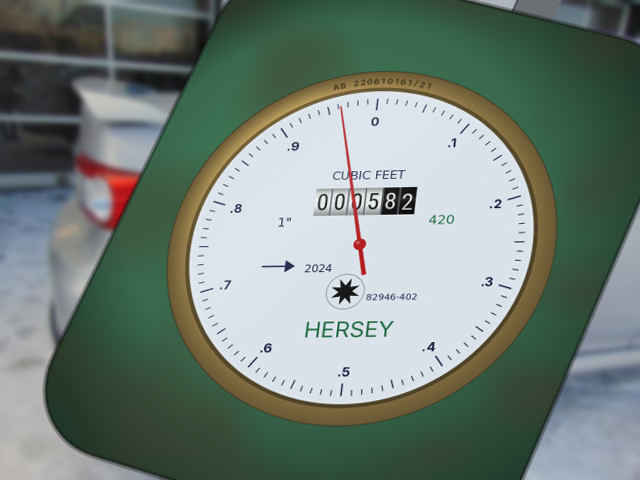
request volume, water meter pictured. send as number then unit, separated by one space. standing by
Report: 581.96 ft³
